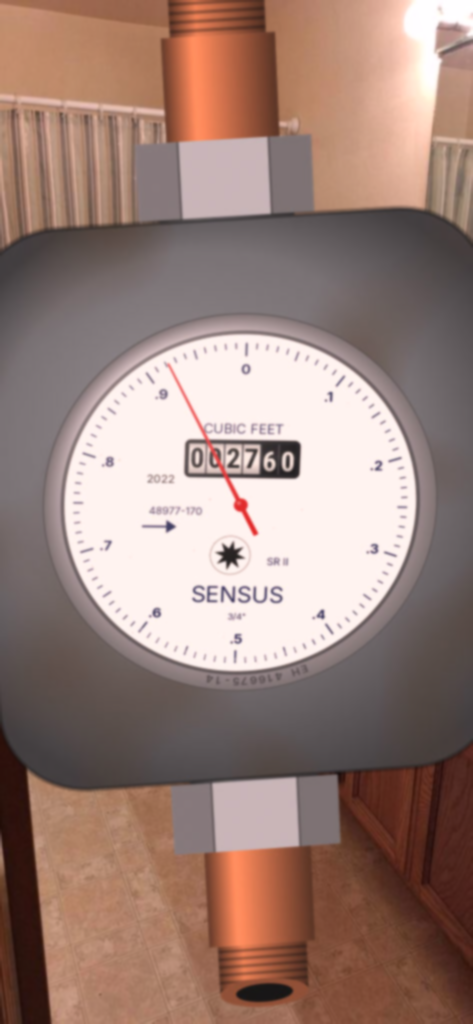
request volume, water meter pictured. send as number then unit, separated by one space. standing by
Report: 2759.92 ft³
